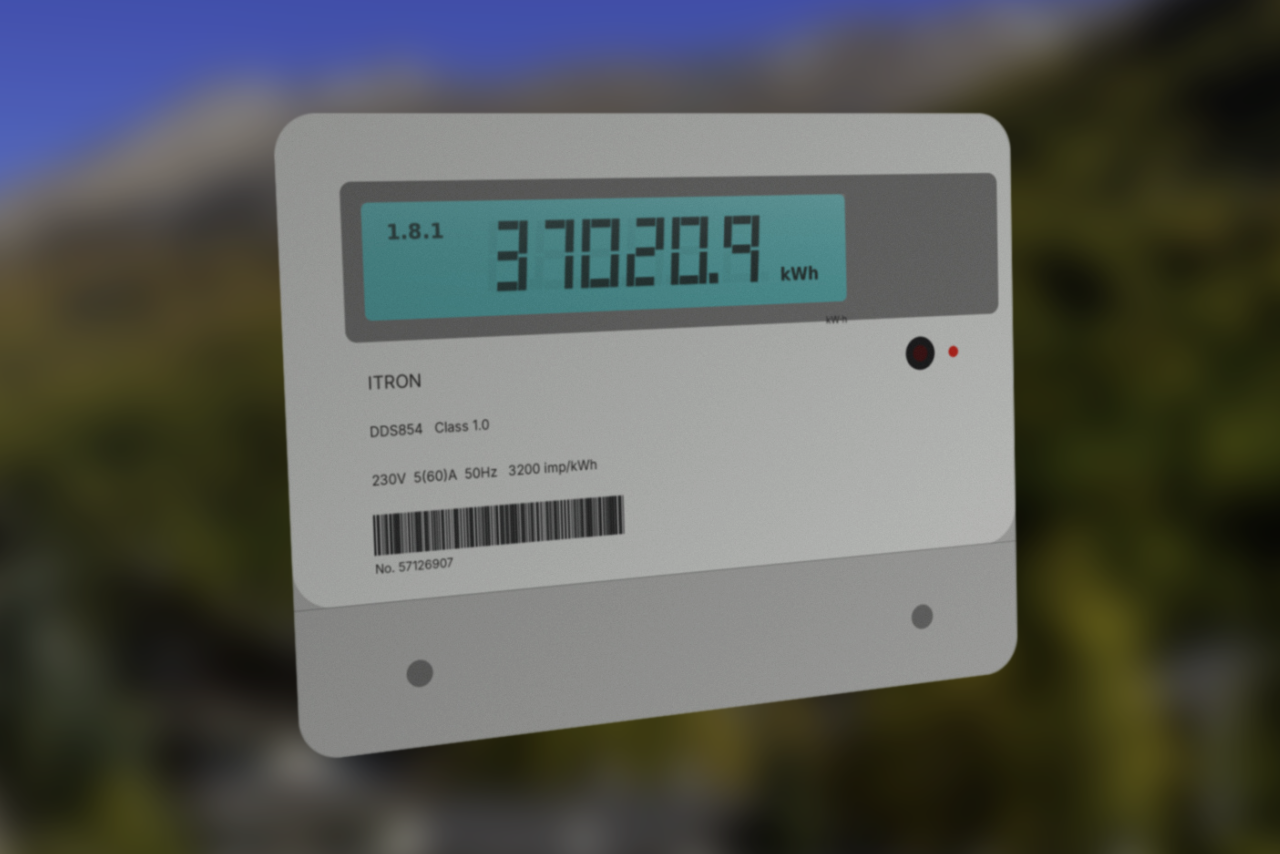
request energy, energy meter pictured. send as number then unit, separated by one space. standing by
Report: 37020.9 kWh
